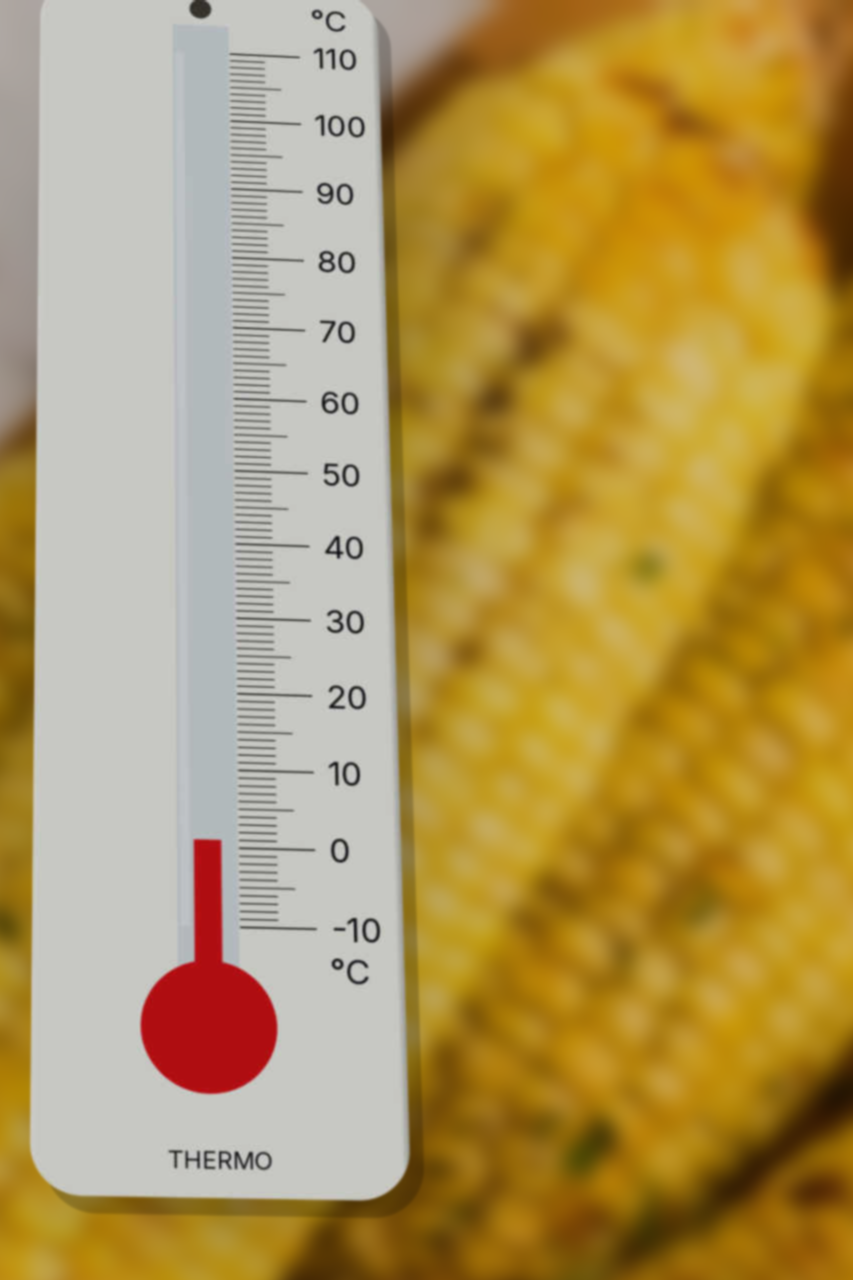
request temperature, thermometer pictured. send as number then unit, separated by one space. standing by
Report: 1 °C
